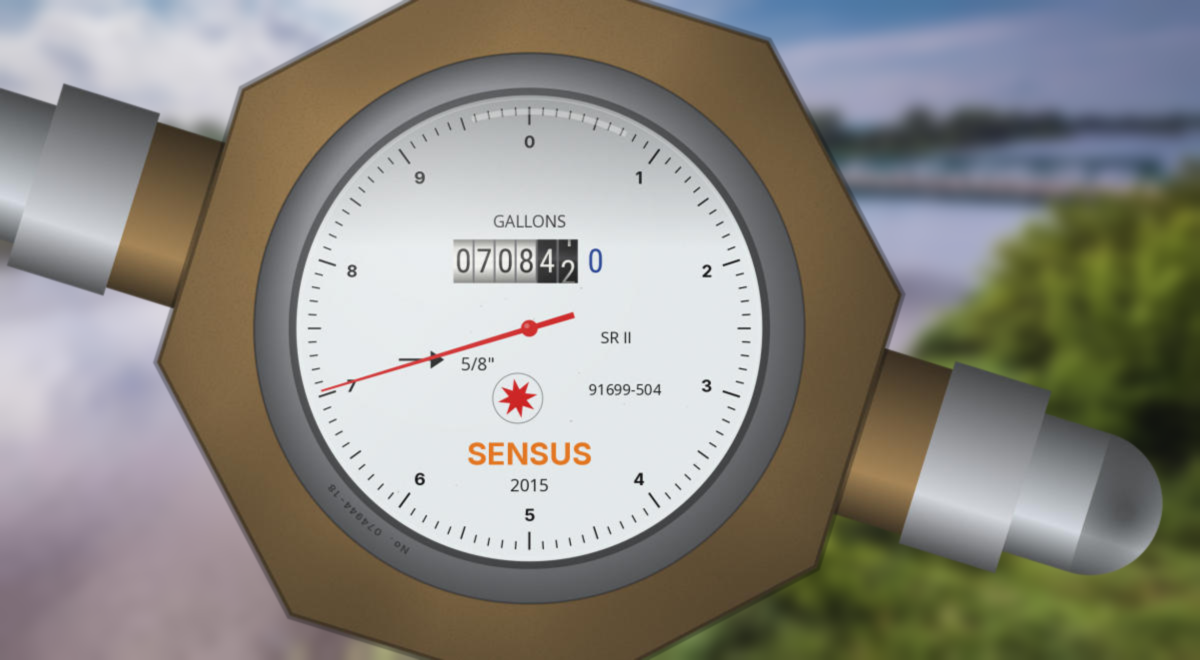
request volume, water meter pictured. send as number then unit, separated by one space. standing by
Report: 708417.0 gal
